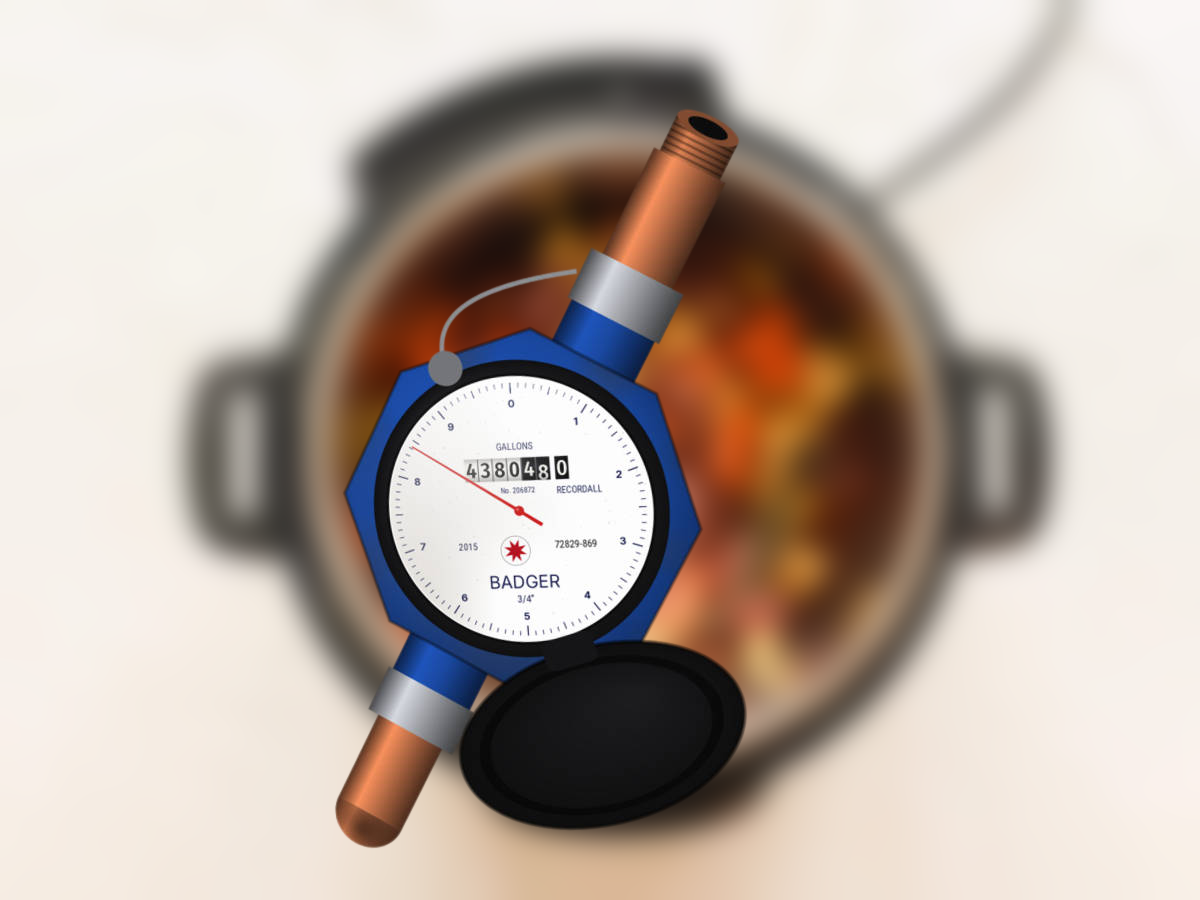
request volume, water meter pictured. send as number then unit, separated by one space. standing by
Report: 4380478.4 gal
